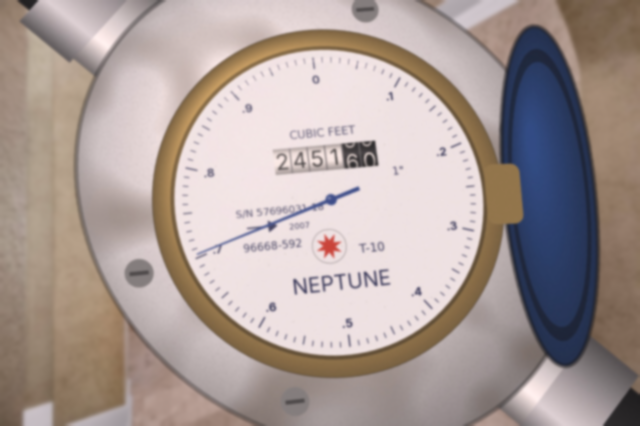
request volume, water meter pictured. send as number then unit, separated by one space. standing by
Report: 245159.70 ft³
